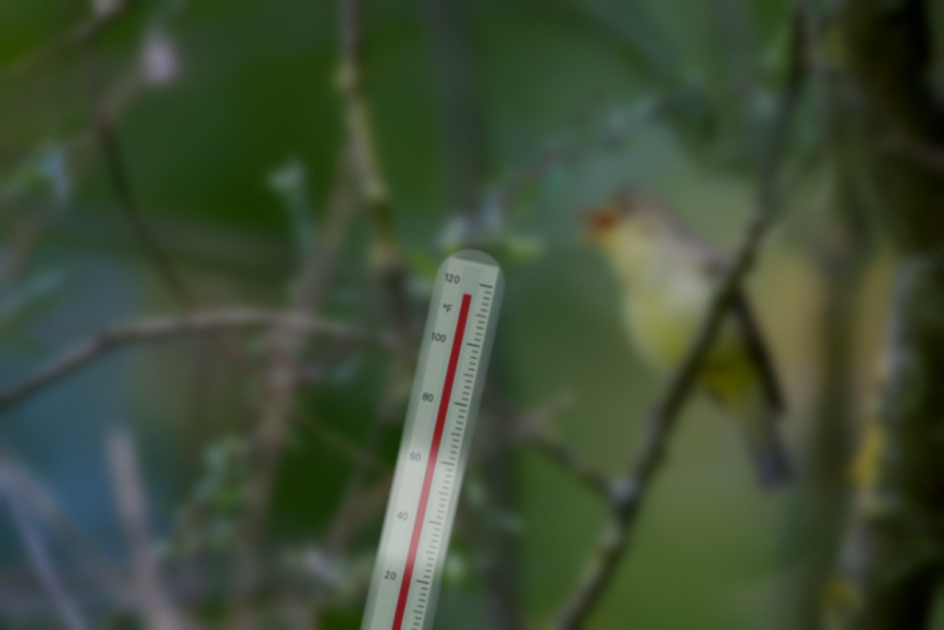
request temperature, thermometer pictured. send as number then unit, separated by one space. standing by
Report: 116 °F
